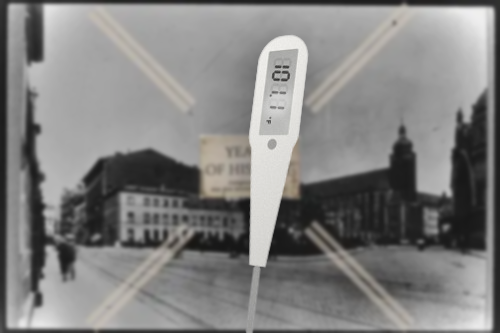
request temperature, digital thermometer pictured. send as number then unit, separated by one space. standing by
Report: 101.1 °F
